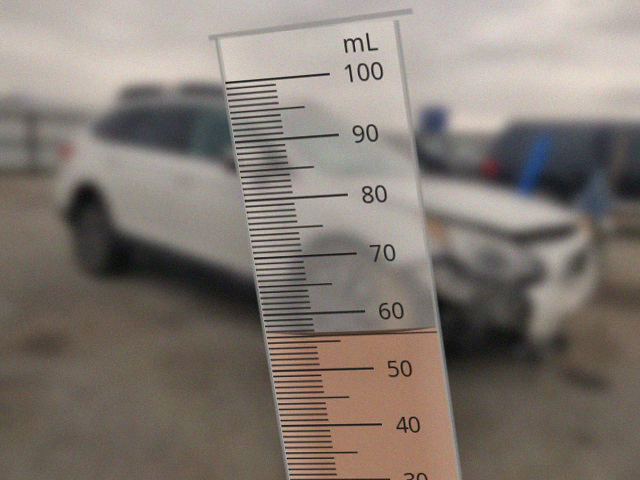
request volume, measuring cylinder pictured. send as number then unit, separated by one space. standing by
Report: 56 mL
